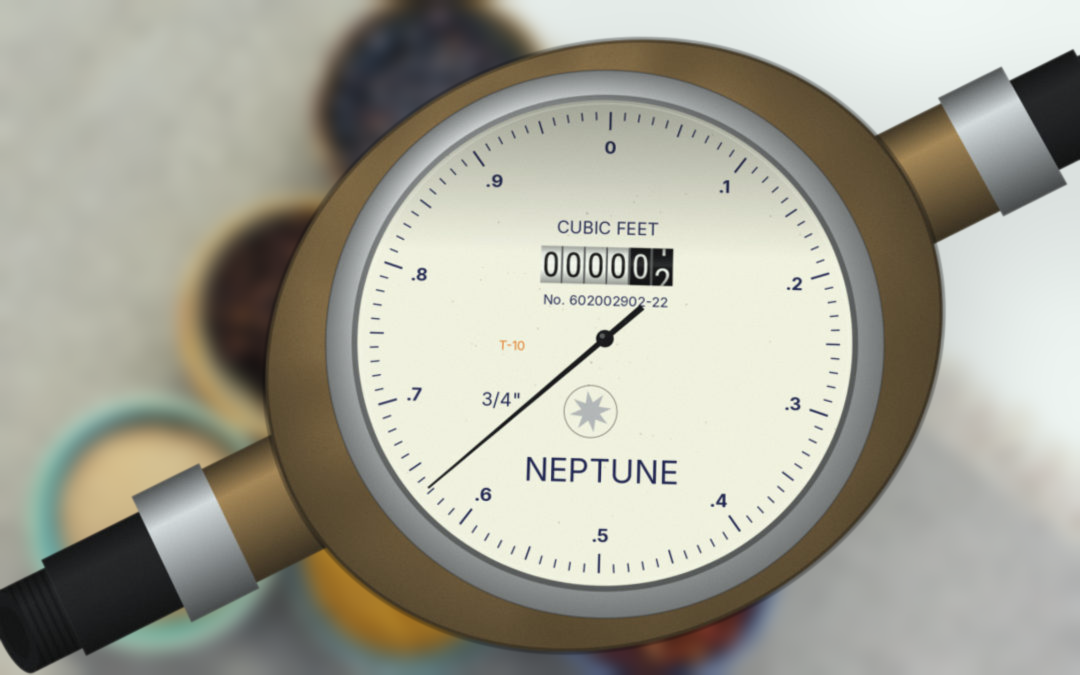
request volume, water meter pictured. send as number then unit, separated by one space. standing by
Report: 1.63 ft³
